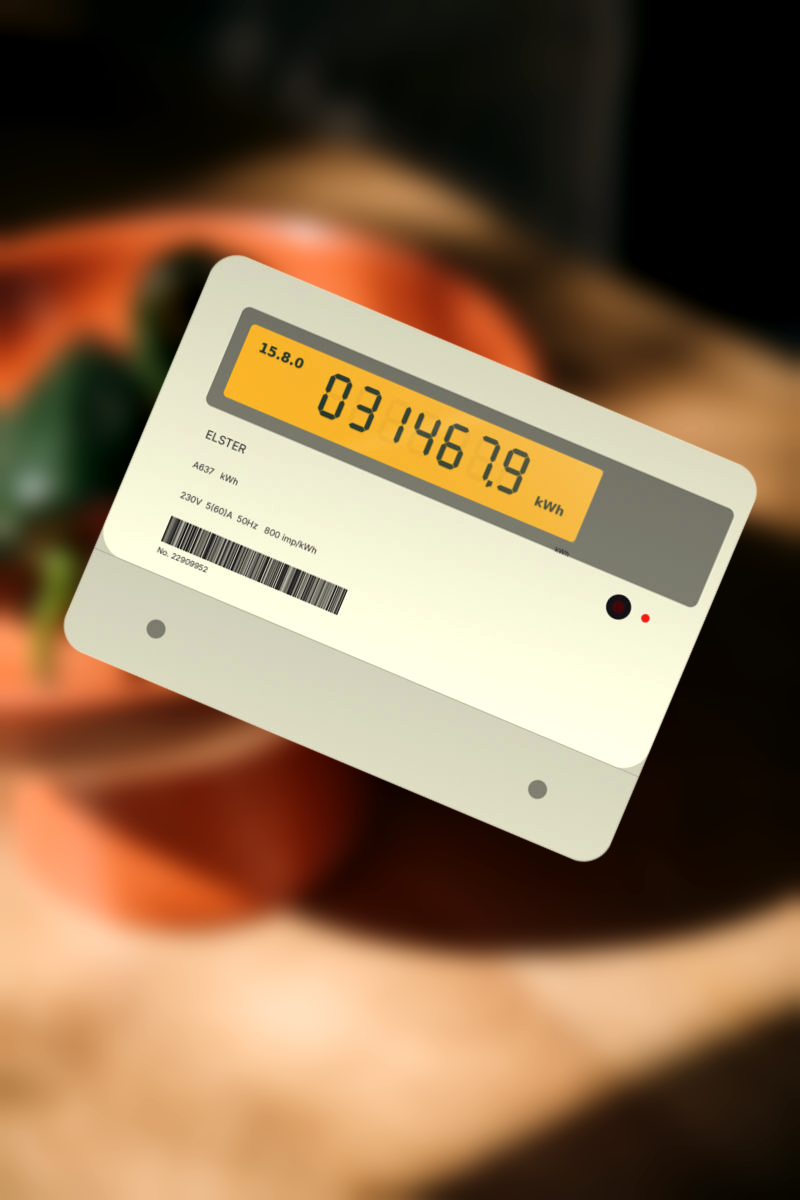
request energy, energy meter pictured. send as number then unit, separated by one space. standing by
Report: 31467.9 kWh
